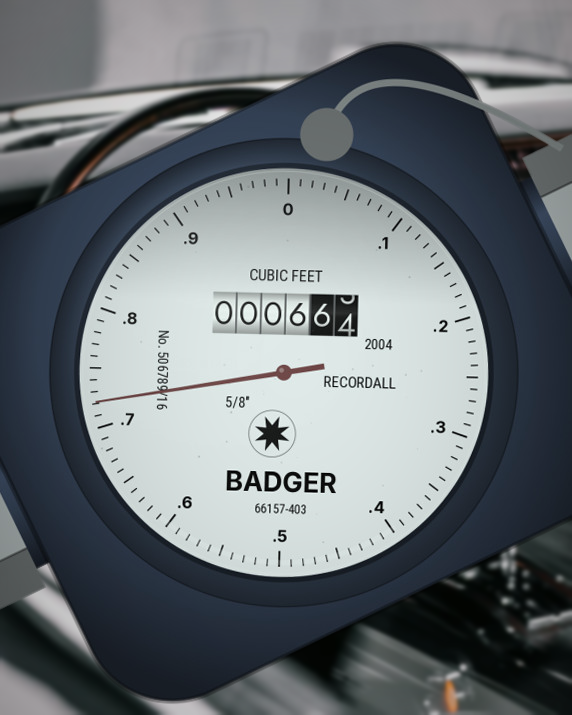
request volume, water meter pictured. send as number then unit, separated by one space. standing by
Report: 663.72 ft³
